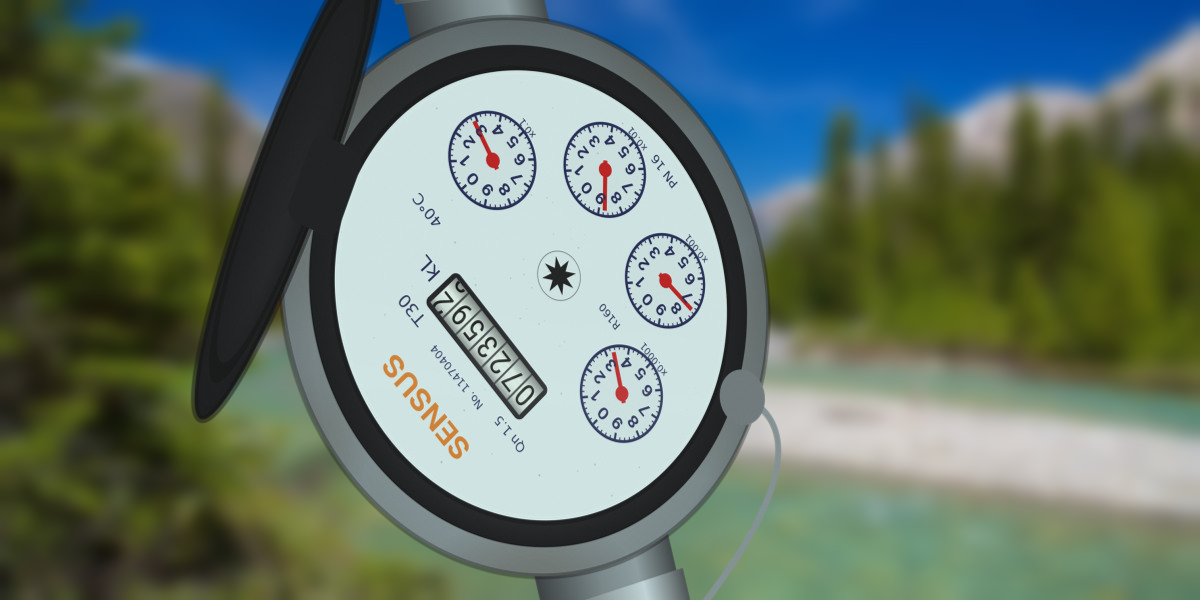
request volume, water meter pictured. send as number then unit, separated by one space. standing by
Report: 723592.2873 kL
